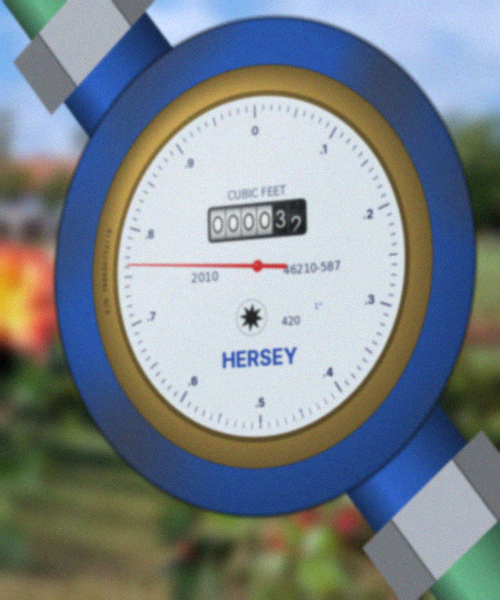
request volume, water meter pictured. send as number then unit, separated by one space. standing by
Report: 31.76 ft³
